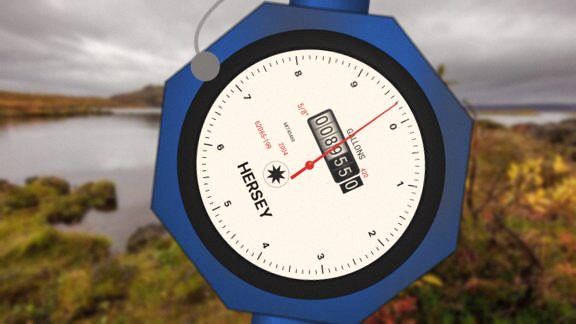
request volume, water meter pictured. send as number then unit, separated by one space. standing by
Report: 89549.7 gal
